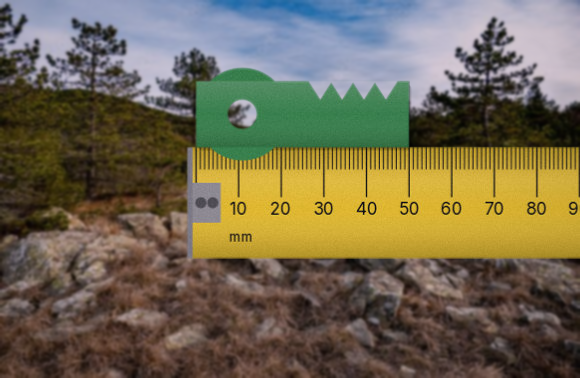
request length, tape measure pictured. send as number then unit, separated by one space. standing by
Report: 50 mm
